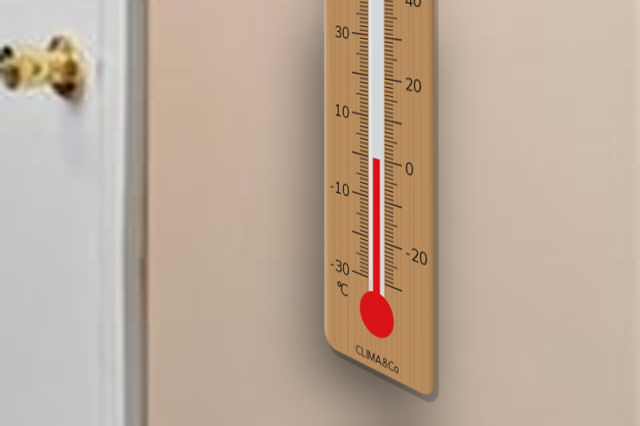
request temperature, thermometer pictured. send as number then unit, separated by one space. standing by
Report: 0 °C
